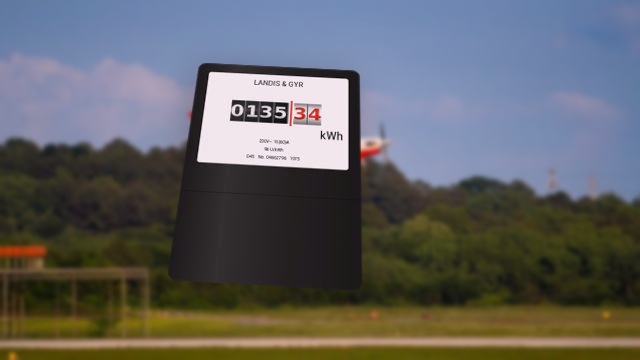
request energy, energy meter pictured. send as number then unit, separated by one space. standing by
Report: 135.34 kWh
